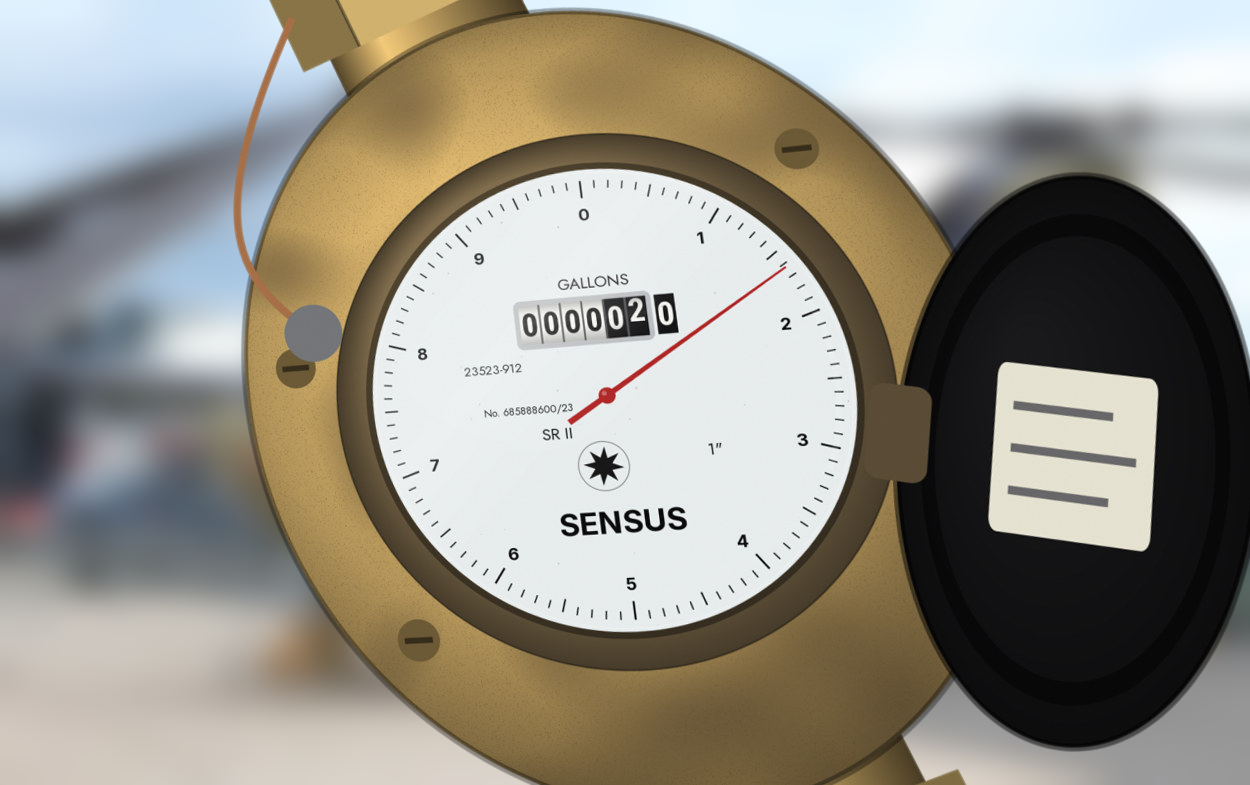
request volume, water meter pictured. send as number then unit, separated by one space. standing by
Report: 21.6 gal
